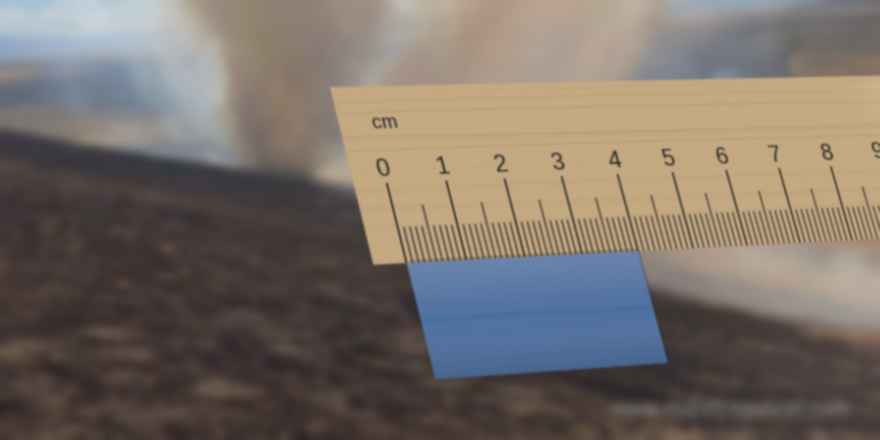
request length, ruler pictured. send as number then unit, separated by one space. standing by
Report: 4 cm
